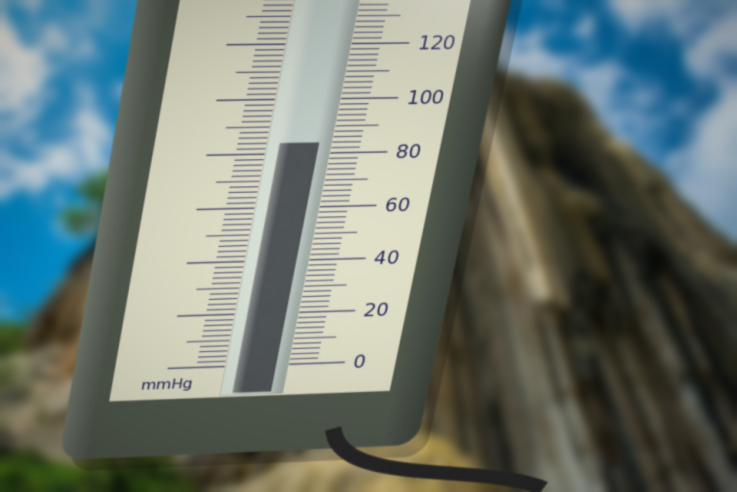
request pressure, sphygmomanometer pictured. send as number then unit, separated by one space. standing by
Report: 84 mmHg
